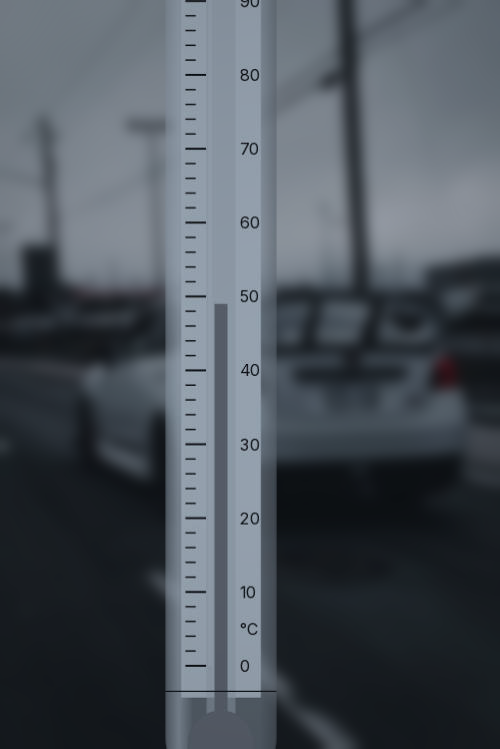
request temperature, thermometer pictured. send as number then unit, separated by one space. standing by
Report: 49 °C
